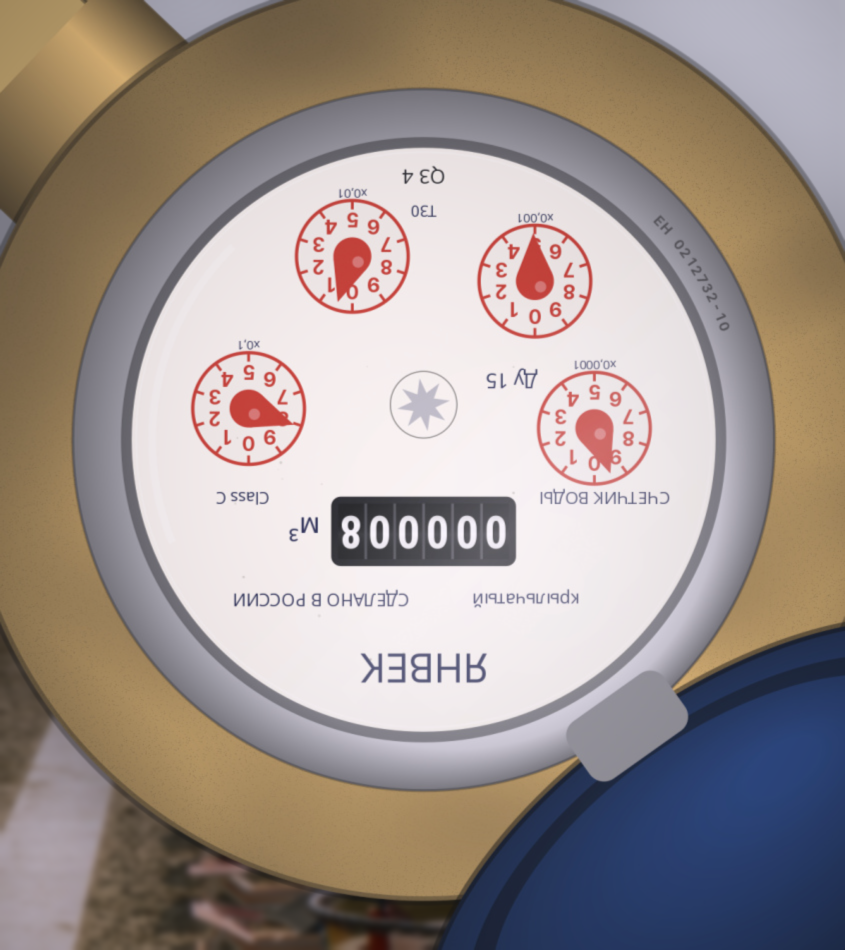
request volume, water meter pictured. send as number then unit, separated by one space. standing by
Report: 8.8049 m³
